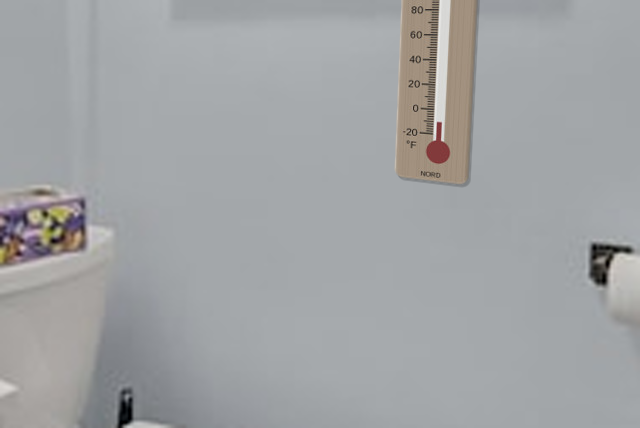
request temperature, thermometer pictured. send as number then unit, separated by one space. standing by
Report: -10 °F
